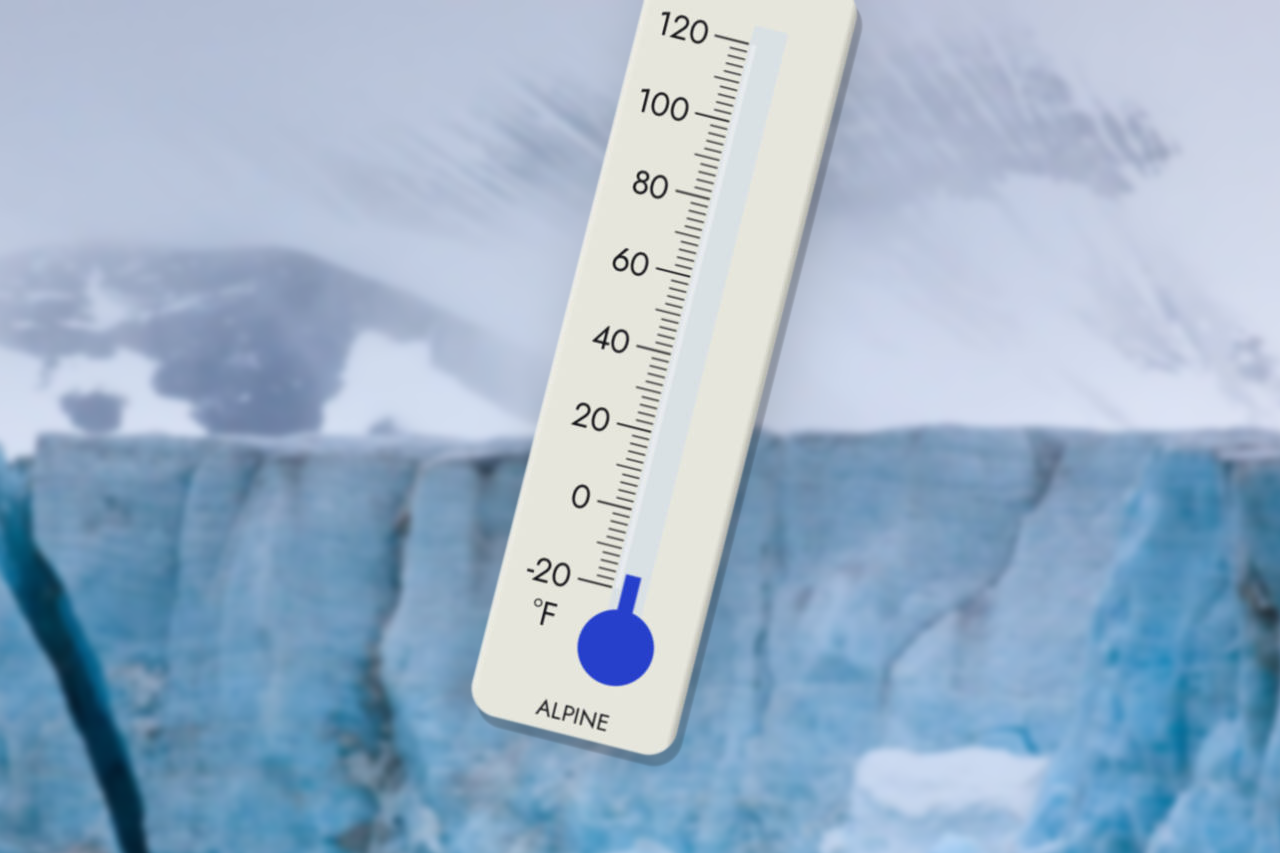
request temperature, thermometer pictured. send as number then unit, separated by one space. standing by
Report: -16 °F
